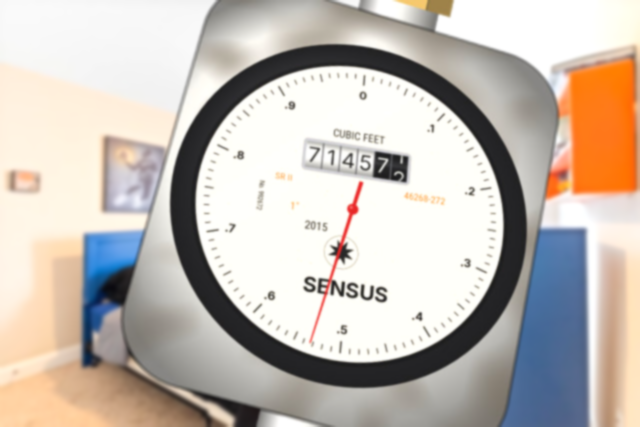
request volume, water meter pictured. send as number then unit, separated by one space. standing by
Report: 714571.53 ft³
